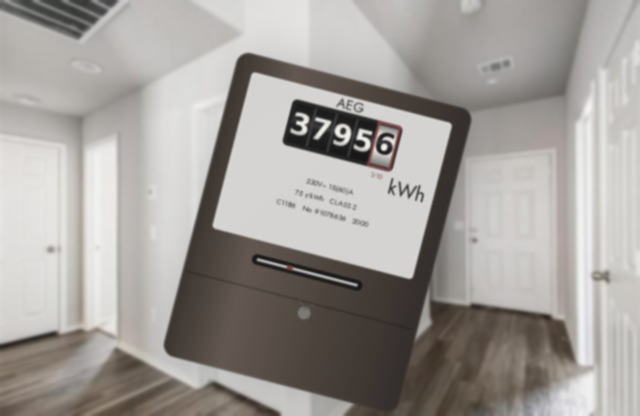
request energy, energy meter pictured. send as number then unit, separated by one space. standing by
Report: 3795.6 kWh
